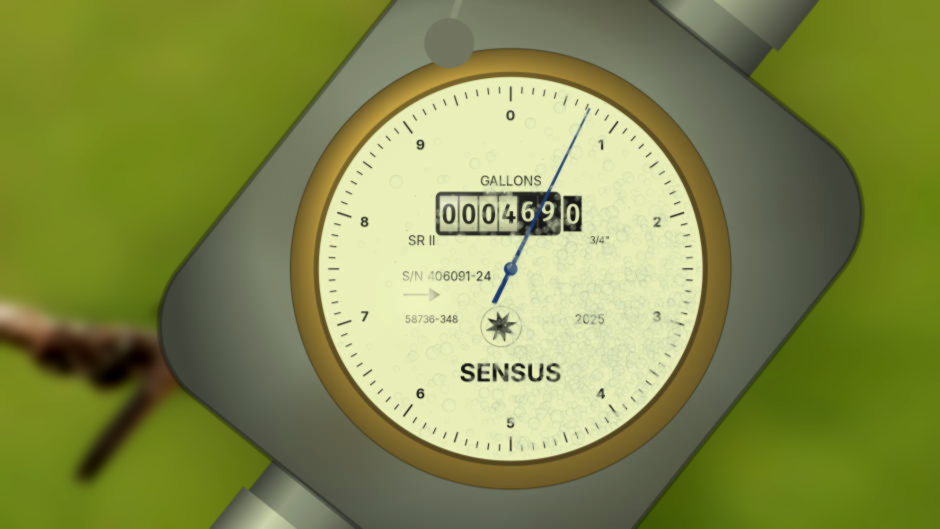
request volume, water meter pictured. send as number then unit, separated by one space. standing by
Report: 4690.7 gal
